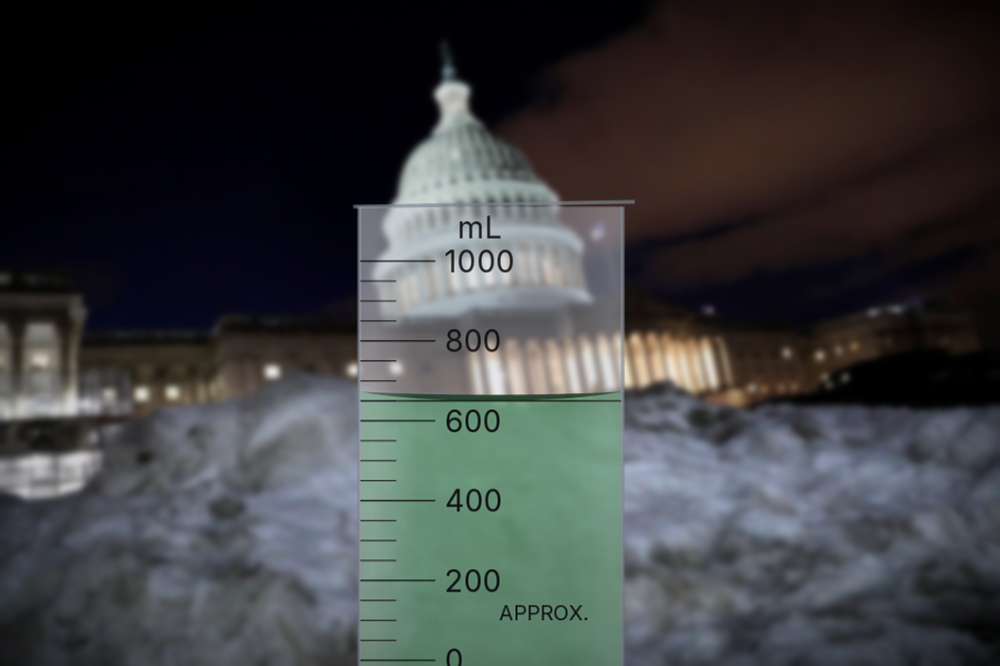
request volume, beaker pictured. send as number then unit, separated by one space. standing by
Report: 650 mL
